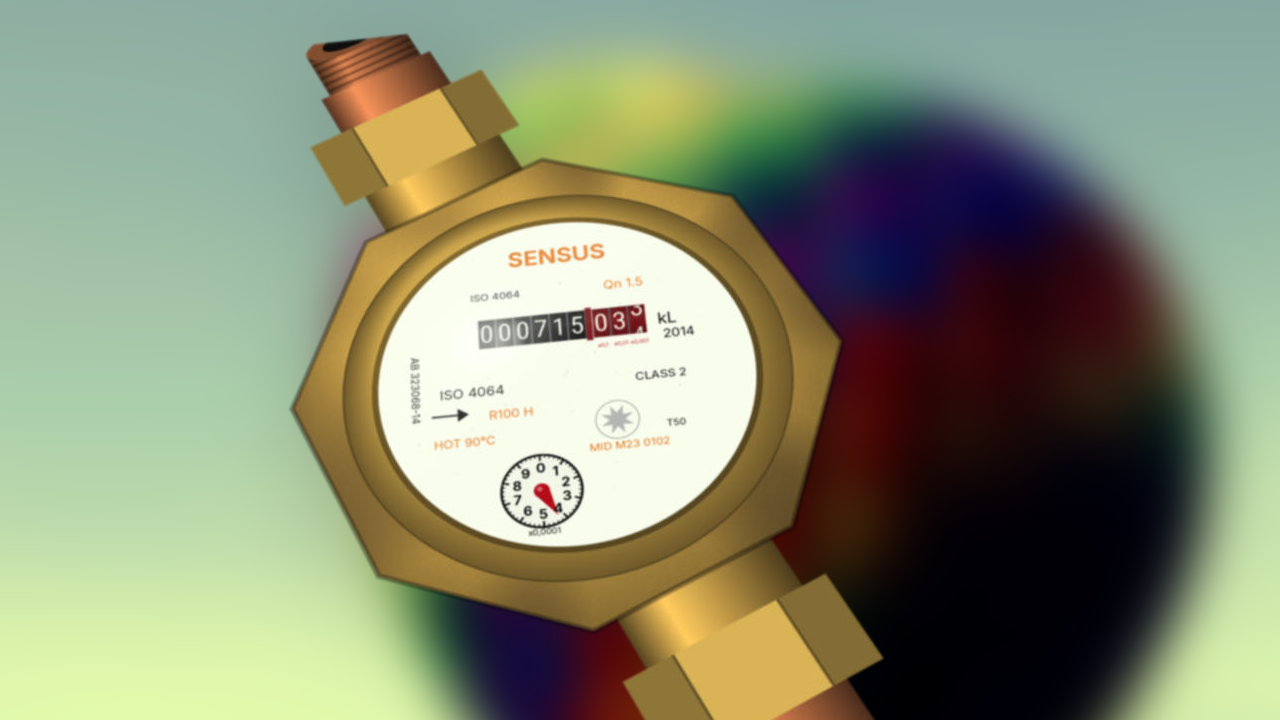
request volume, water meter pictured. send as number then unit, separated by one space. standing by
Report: 715.0334 kL
